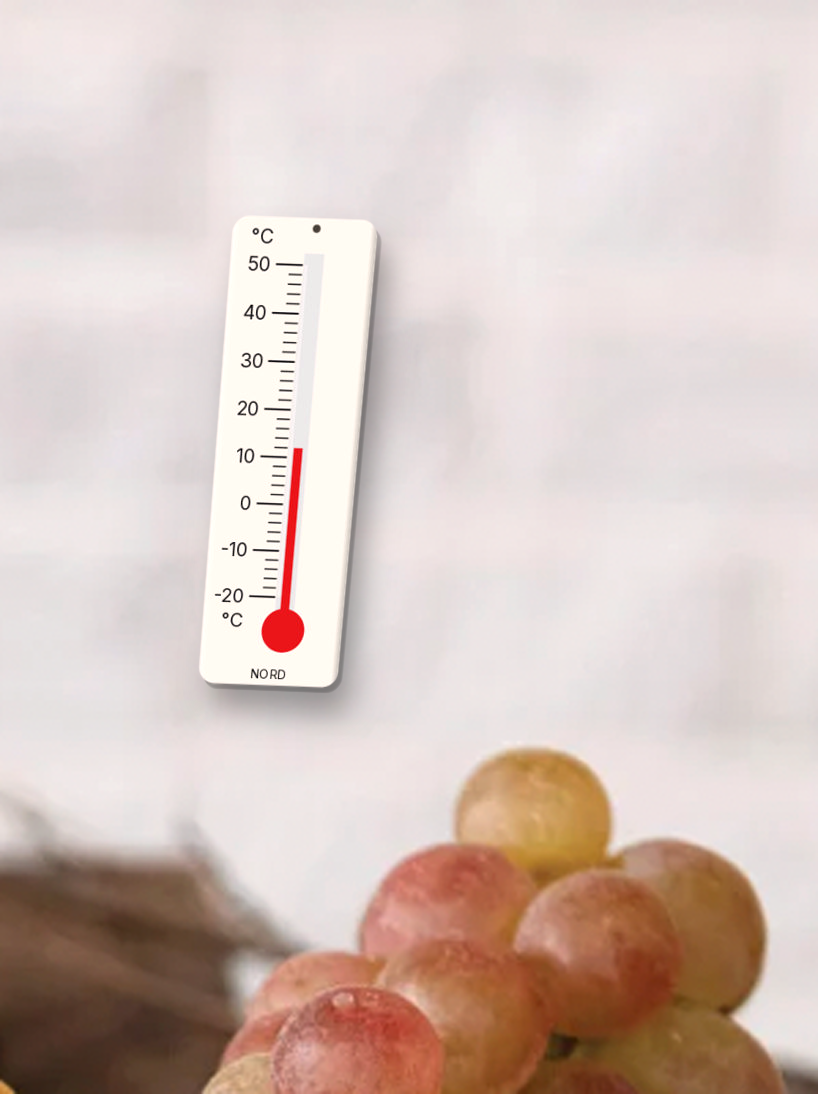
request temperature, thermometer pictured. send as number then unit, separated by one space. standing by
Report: 12 °C
